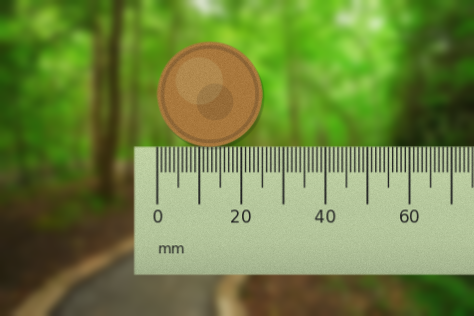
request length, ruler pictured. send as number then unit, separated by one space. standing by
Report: 25 mm
